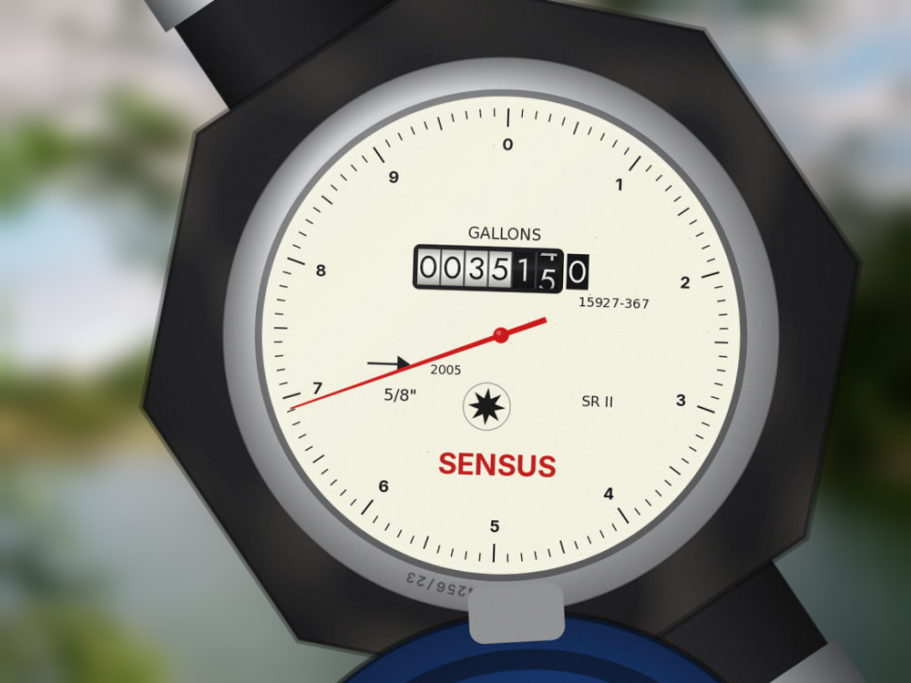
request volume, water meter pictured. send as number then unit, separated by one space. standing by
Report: 35146.9 gal
